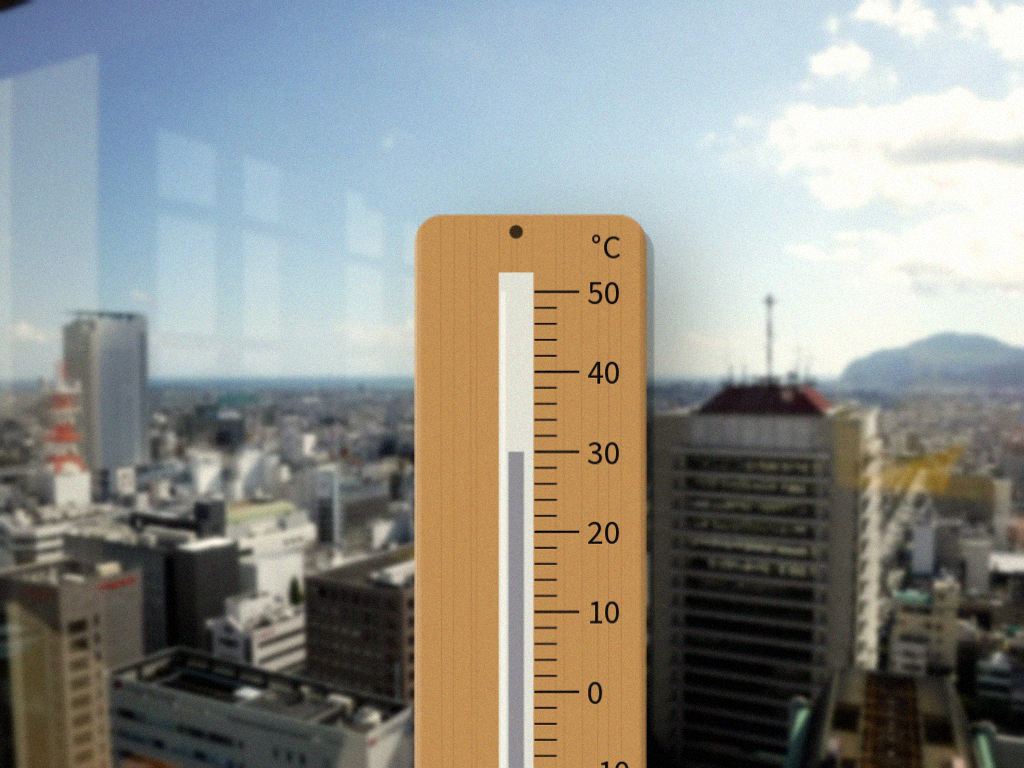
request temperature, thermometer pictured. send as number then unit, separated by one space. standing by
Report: 30 °C
